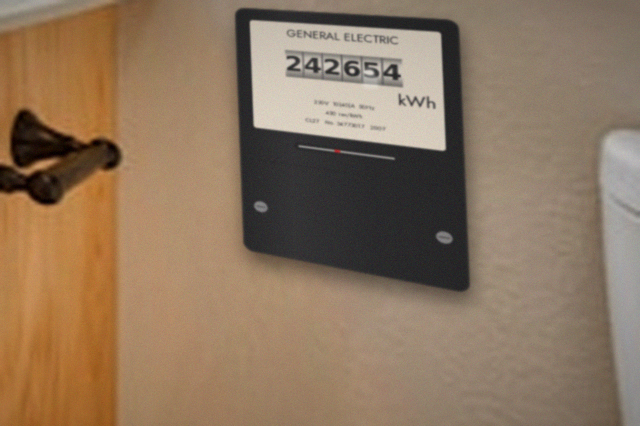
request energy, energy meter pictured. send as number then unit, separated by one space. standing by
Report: 242654 kWh
